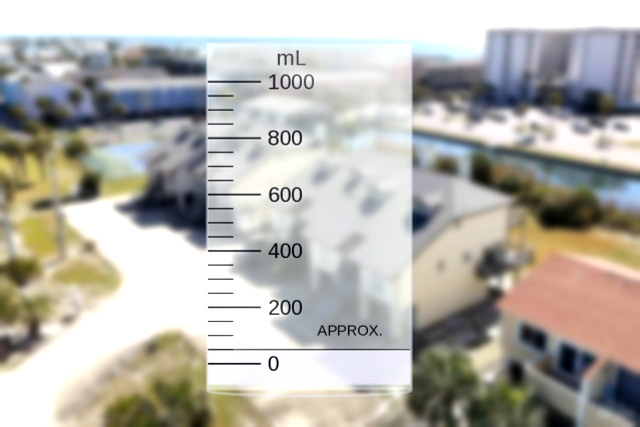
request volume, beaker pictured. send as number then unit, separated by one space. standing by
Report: 50 mL
